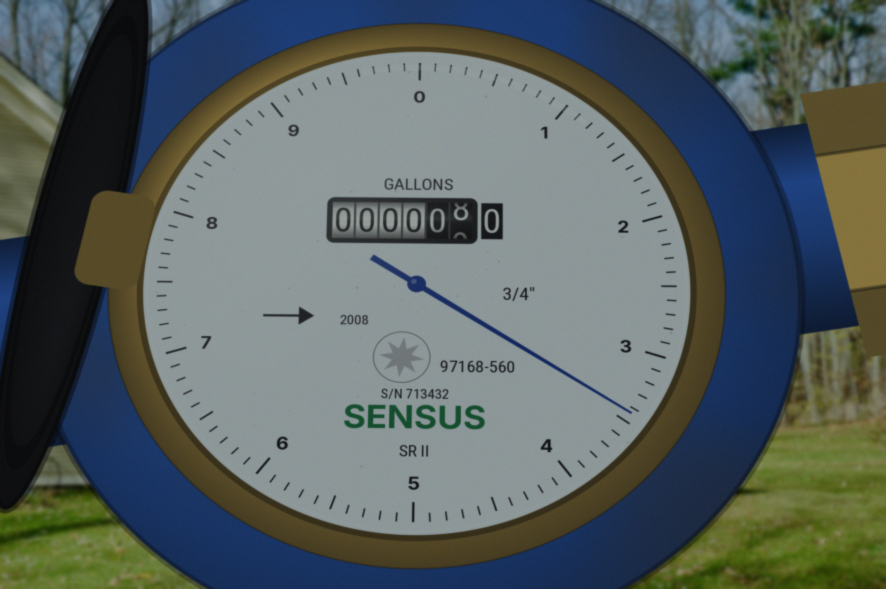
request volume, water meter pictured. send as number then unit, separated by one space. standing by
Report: 83.4 gal
